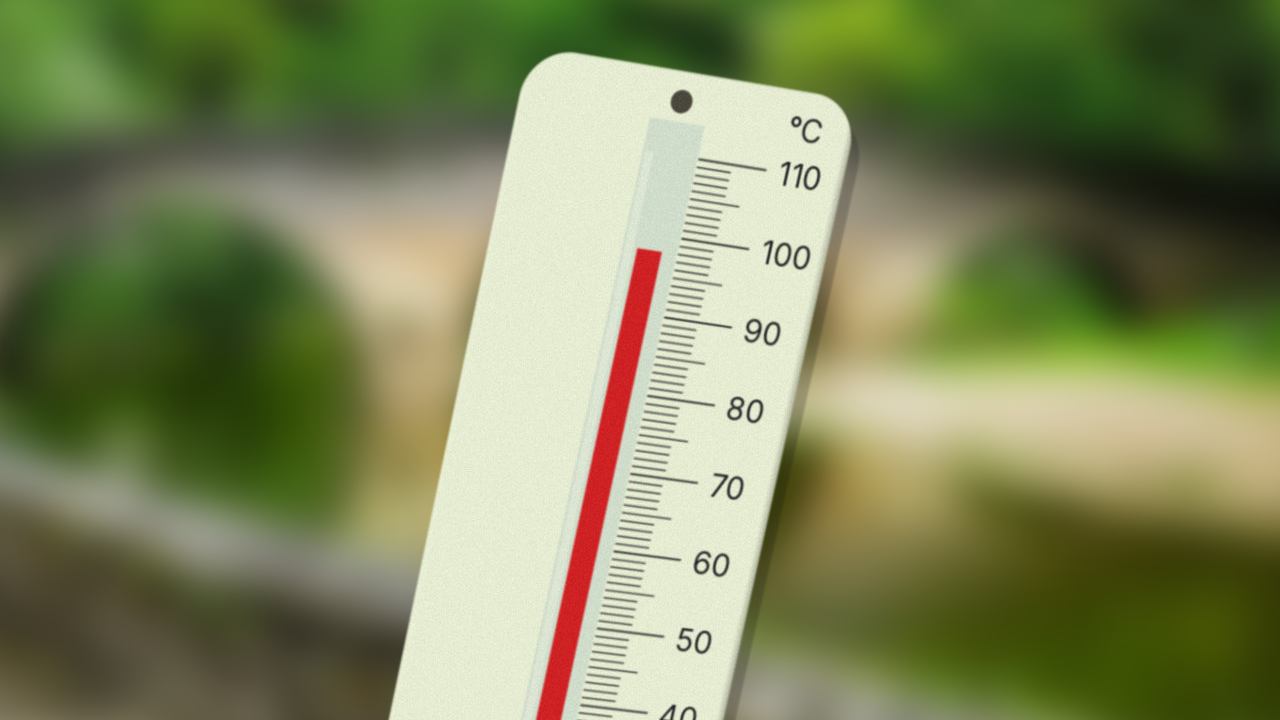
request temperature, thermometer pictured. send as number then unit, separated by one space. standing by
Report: 98 °C
